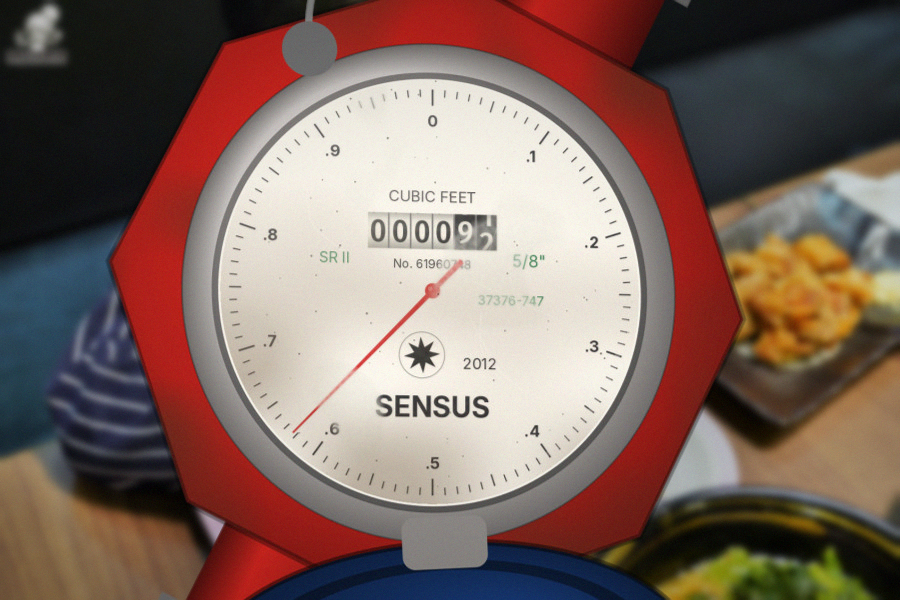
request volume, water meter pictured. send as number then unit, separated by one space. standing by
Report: 91.62 ft³
